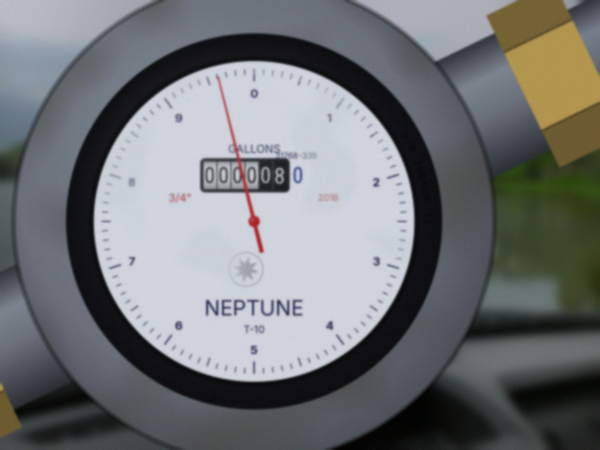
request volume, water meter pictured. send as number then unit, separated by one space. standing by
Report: 79.6 gal
